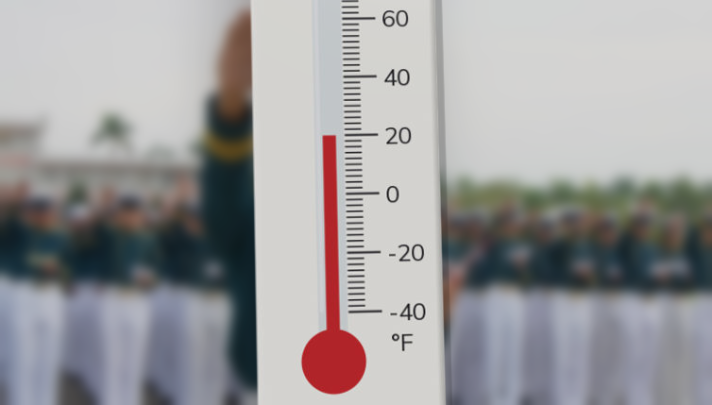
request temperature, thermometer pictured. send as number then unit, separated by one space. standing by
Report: 20 °F
